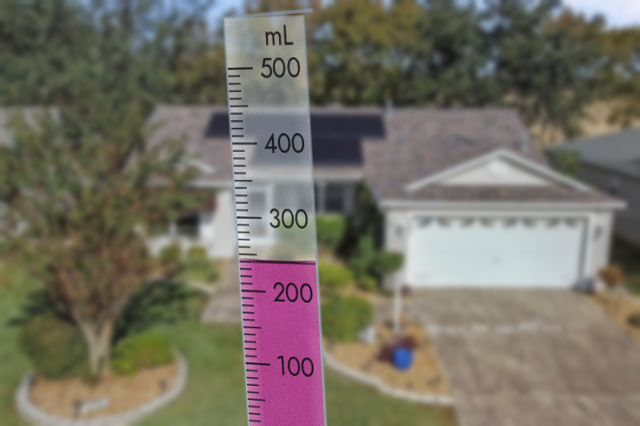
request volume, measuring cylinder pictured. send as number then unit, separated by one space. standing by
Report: 240 mL
